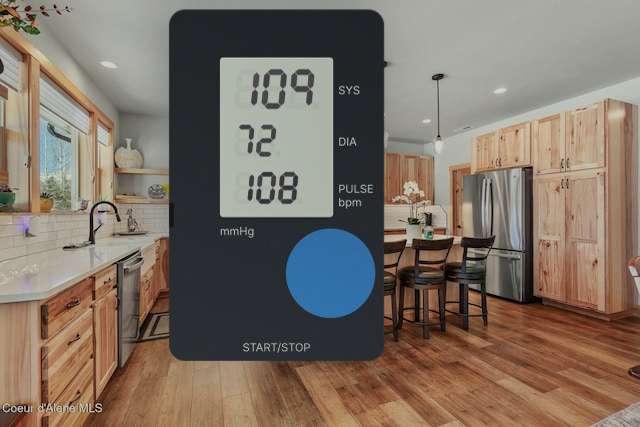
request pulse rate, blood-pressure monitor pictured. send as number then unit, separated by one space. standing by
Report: 108 bpm
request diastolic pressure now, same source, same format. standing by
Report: 72 mmHg
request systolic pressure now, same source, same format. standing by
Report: 109 mmHg
